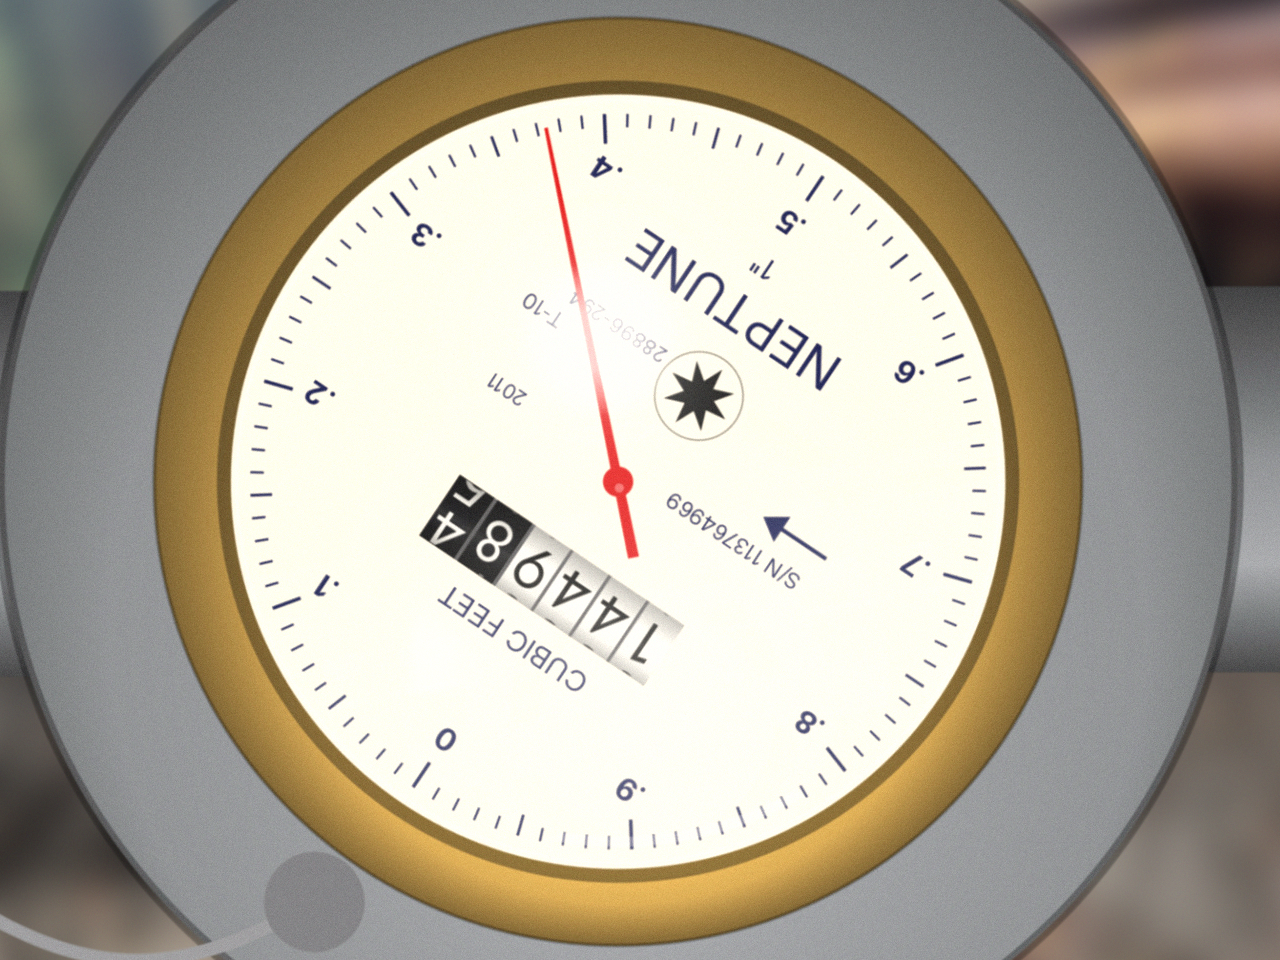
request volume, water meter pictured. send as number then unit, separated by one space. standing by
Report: 144984.37 ft³
